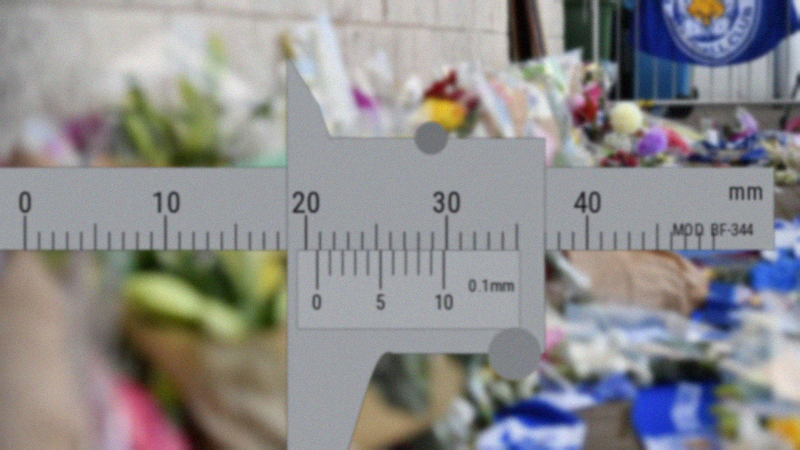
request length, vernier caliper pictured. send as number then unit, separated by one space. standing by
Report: 20.8 mm
